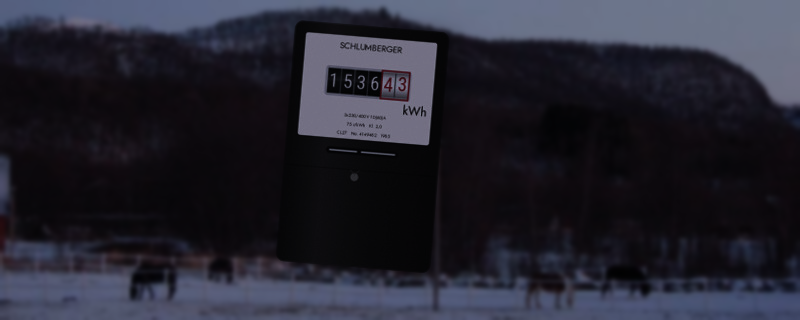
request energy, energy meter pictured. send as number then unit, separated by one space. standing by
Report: 1536.43 kWh
